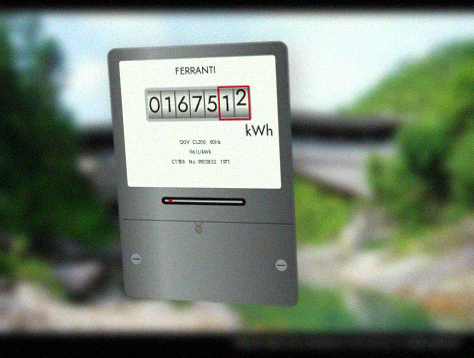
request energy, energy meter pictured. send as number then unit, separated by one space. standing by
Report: 1675.12 kWh
